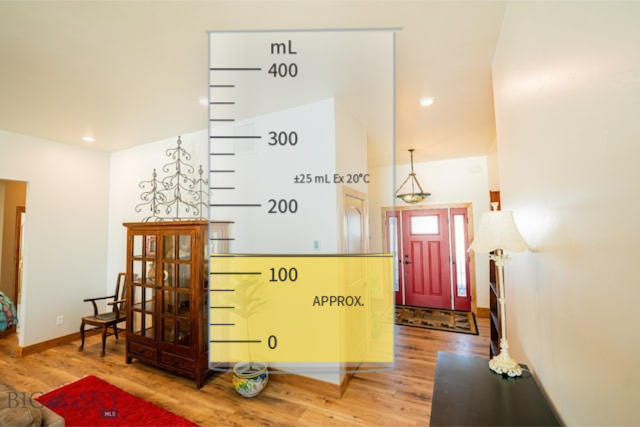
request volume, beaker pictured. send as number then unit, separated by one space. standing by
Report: 125 mL
